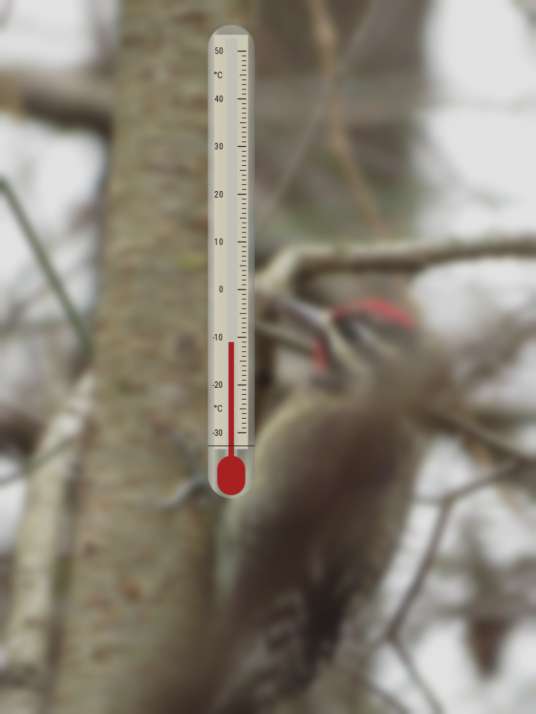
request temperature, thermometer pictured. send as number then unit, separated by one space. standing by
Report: -11 °C
